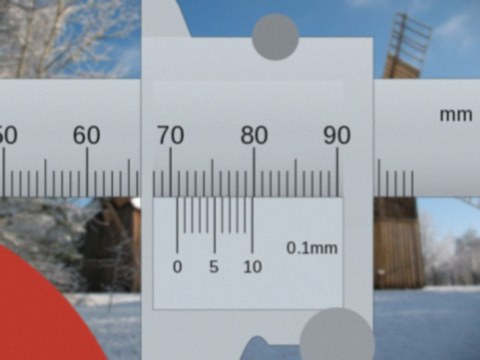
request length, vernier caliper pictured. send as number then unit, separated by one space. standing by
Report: 70.8 mm
